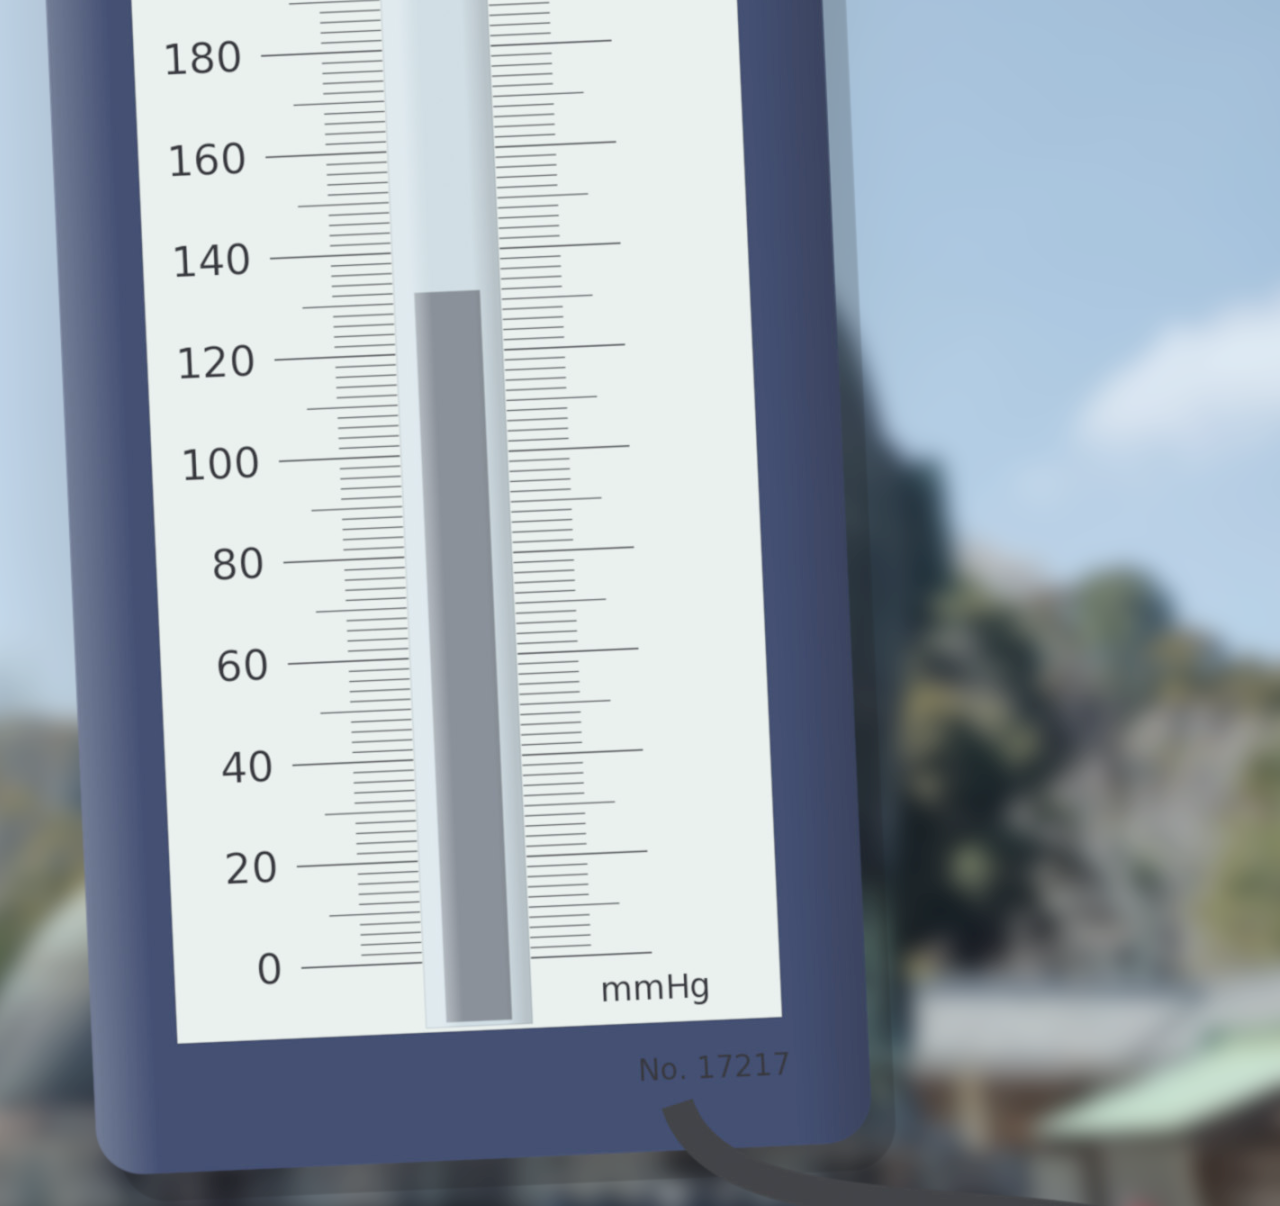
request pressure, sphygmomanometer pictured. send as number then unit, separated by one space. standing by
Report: 132 mmHg
